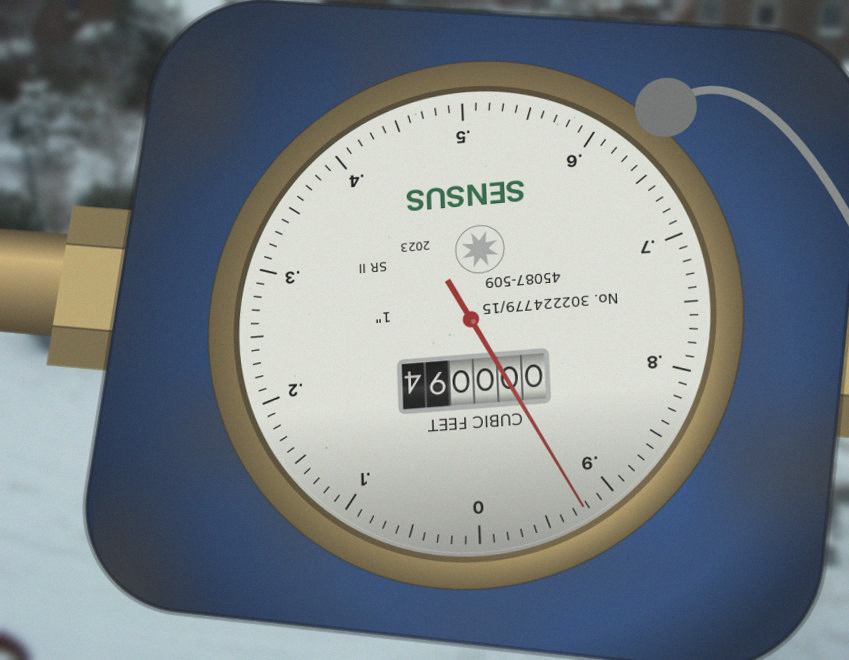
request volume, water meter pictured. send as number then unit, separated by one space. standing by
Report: 93.92 ft³
